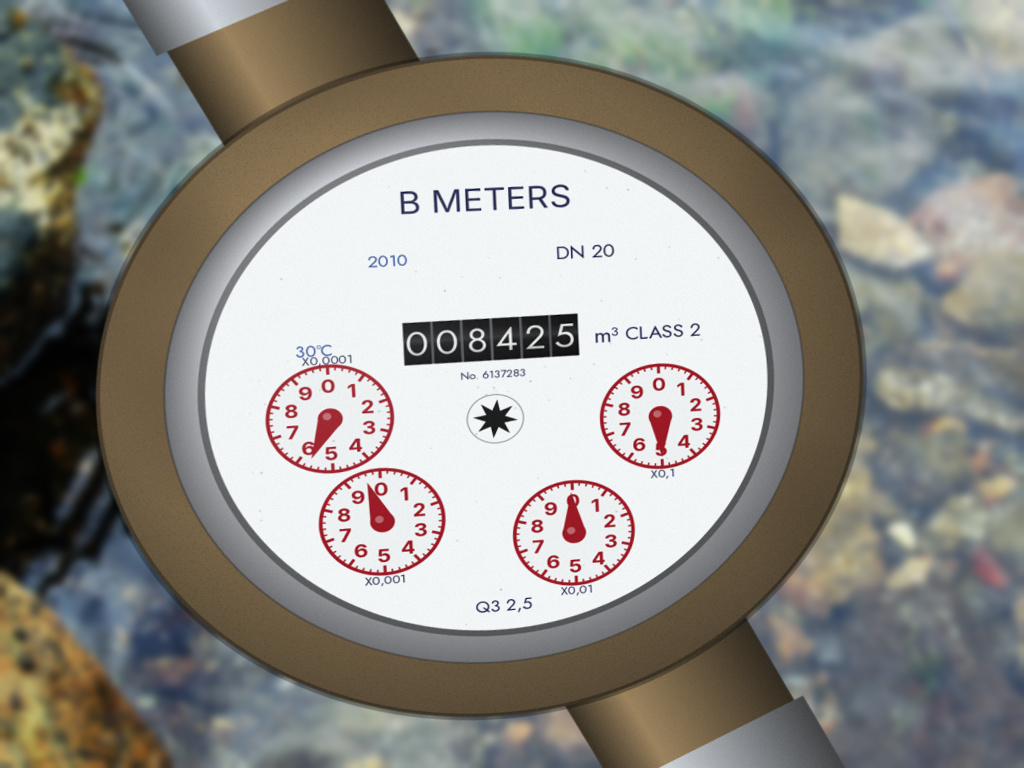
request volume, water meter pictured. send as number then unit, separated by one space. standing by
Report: 8425.4995 m³
